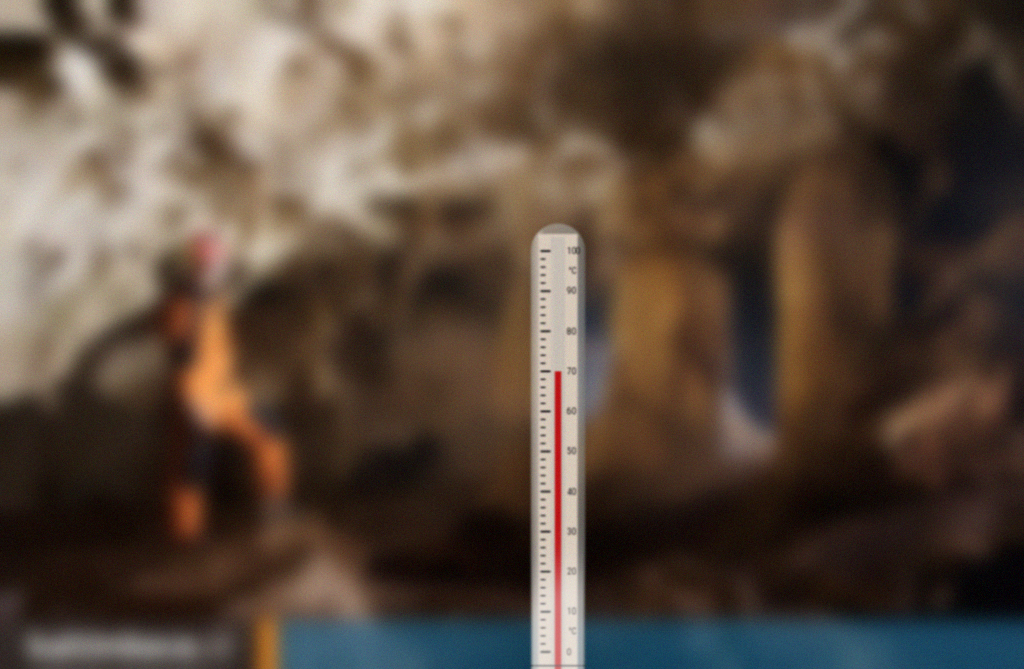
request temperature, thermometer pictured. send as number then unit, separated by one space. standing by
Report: 70 °C
